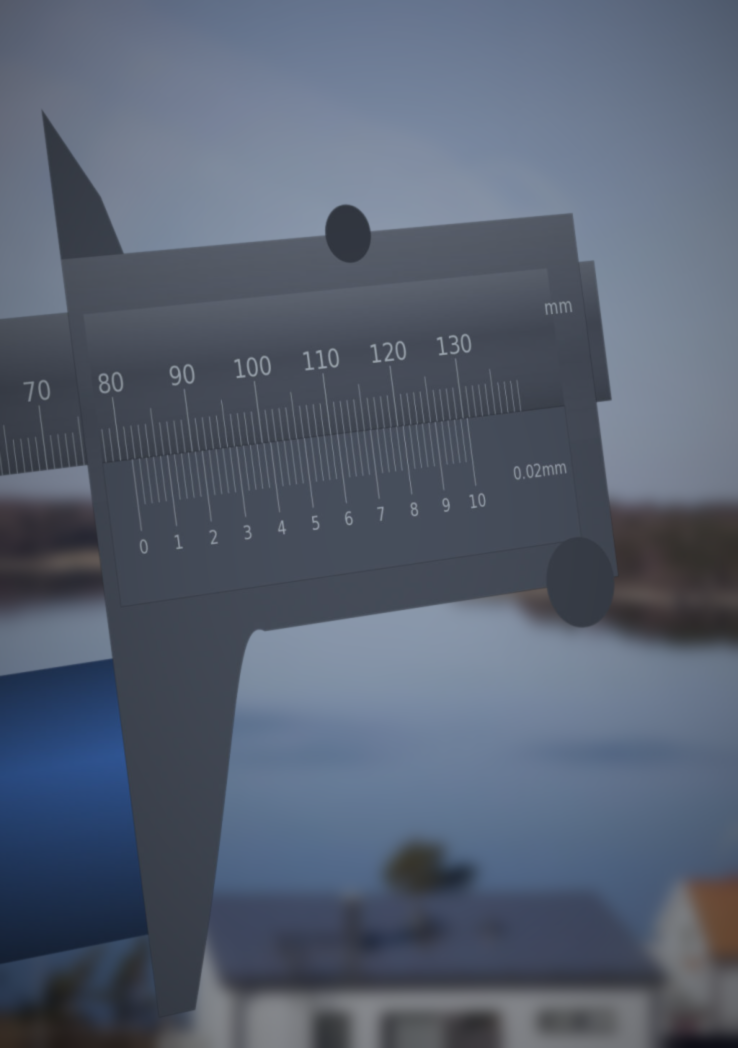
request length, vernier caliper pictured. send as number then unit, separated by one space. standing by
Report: 81.6 mm
